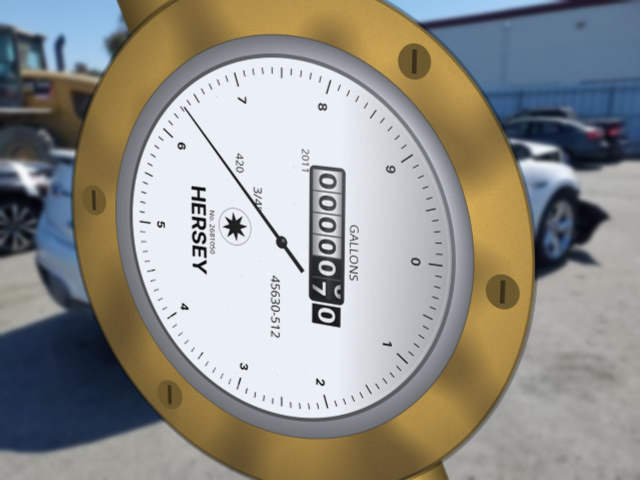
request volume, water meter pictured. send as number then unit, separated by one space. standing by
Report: 66.3 gal
